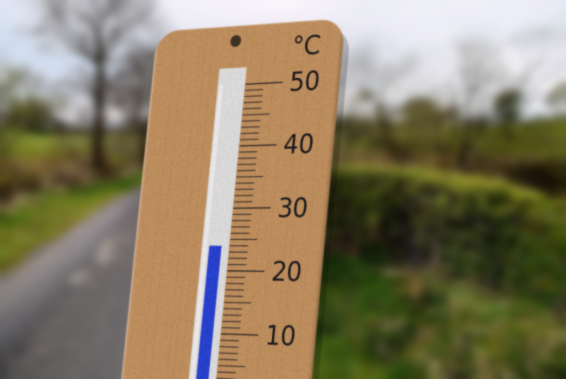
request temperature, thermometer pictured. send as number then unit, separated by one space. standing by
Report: 24 °C
